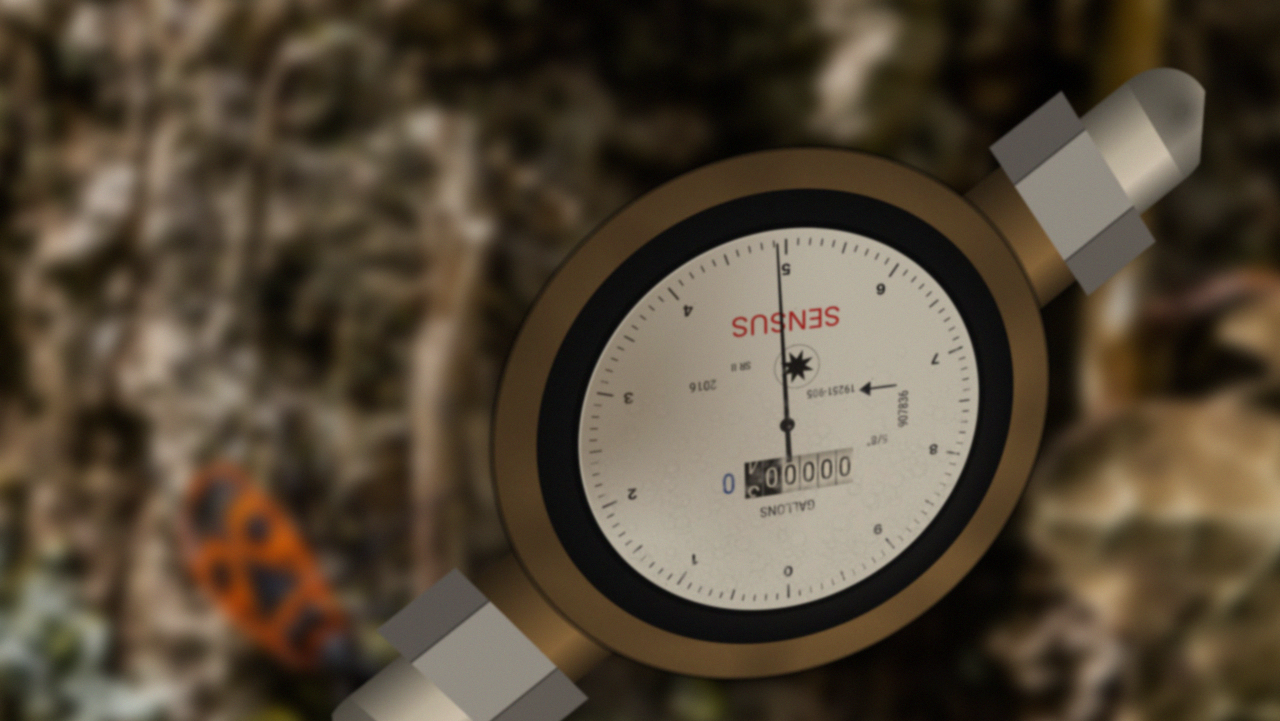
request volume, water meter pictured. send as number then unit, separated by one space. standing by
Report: 34.9 gal
